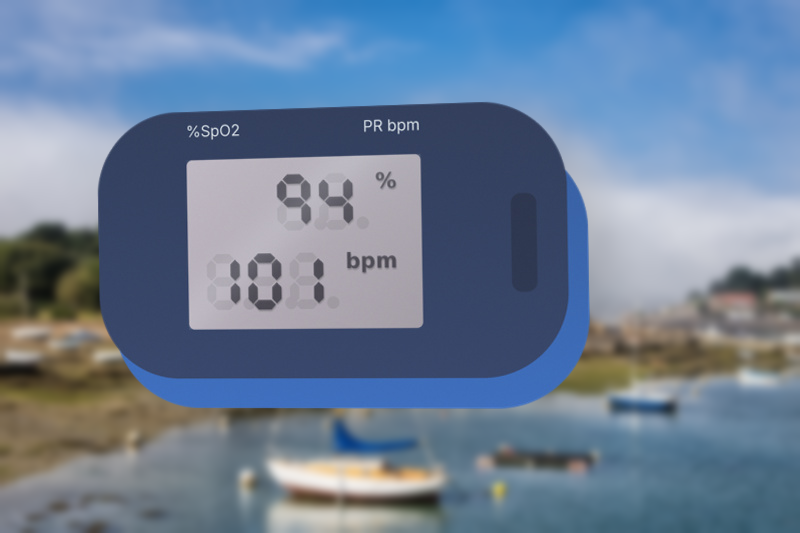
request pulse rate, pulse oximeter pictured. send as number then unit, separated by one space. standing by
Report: 101 bpm
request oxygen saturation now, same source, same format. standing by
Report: 94 %
